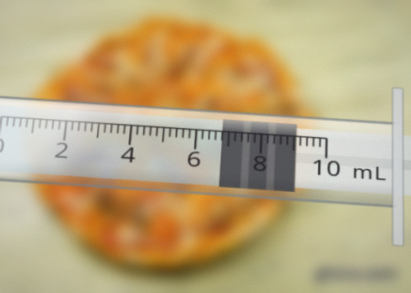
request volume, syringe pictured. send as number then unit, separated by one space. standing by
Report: 6.8 mL
